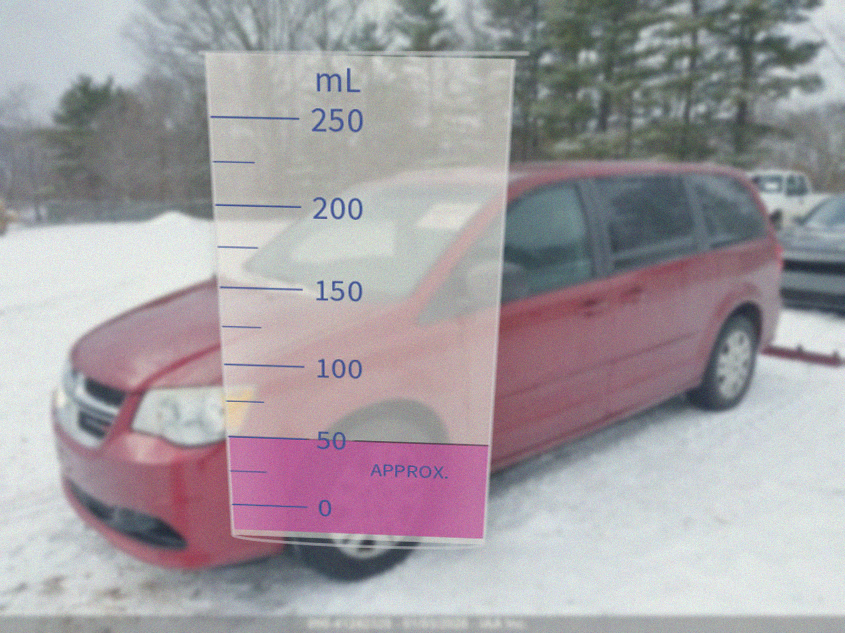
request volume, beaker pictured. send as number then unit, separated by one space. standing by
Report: 50 mL
